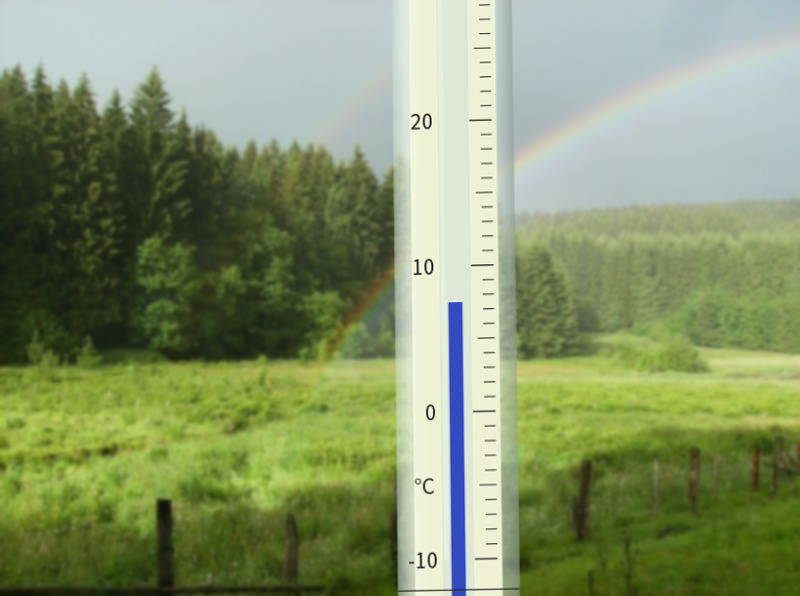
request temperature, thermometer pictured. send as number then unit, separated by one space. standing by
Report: 7.5 °C
